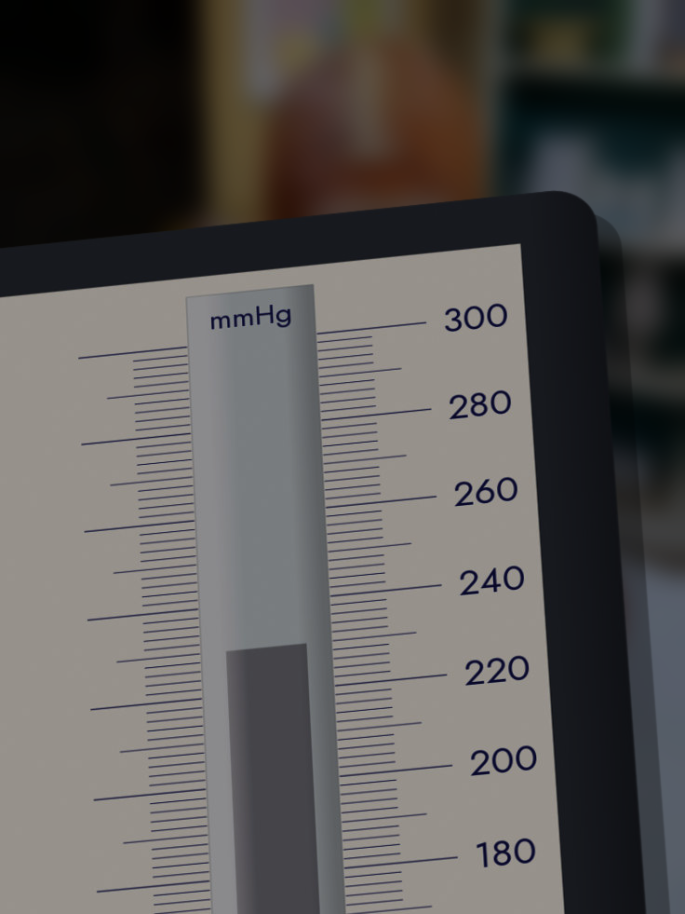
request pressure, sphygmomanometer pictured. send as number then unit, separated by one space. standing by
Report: 230 mmHg
